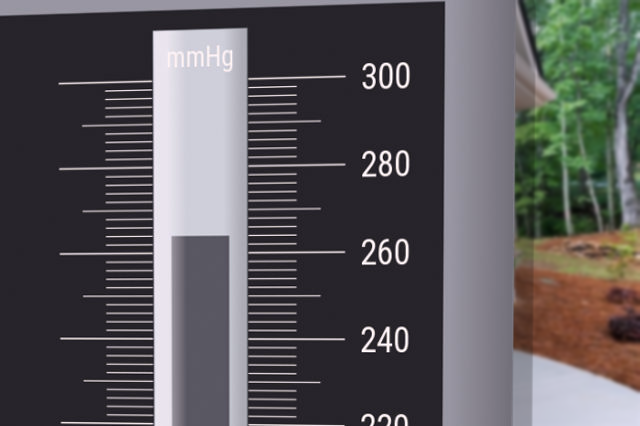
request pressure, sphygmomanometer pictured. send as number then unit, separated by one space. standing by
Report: 264 mmHg
